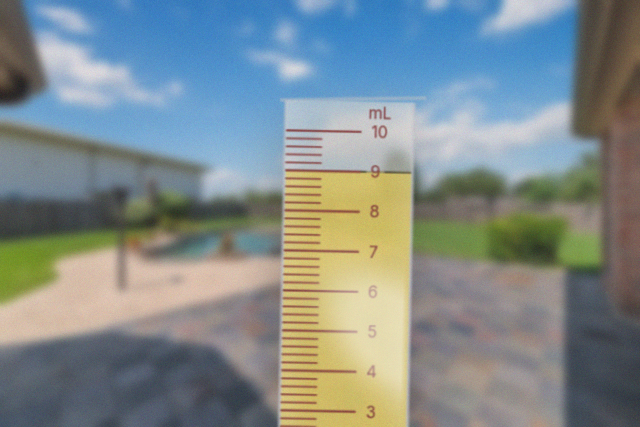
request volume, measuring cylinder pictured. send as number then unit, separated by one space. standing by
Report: 9 mL
